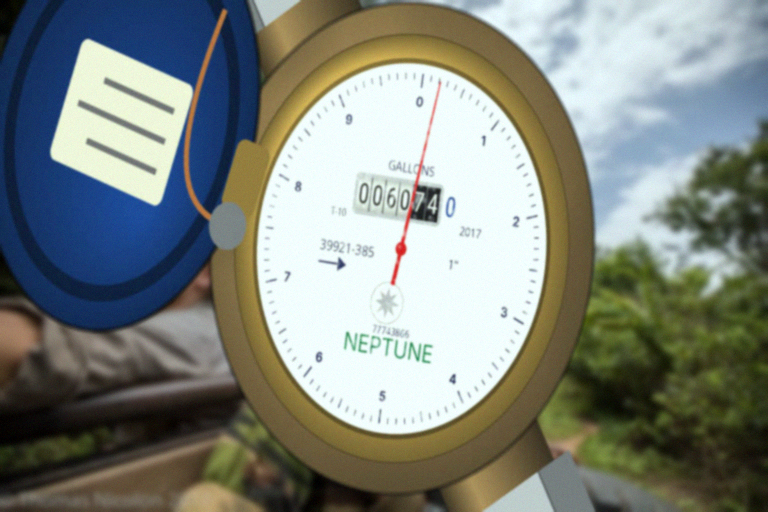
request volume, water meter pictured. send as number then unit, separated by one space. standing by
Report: 60740.2 gal
